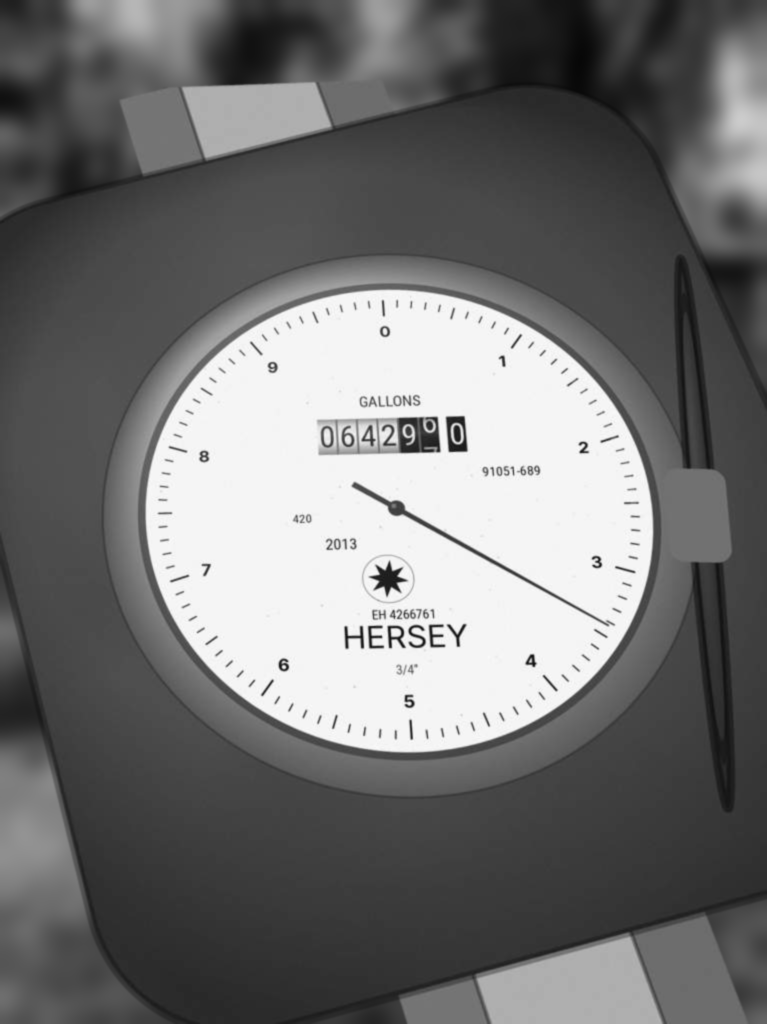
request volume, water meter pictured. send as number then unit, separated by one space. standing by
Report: 642963.4 gal
